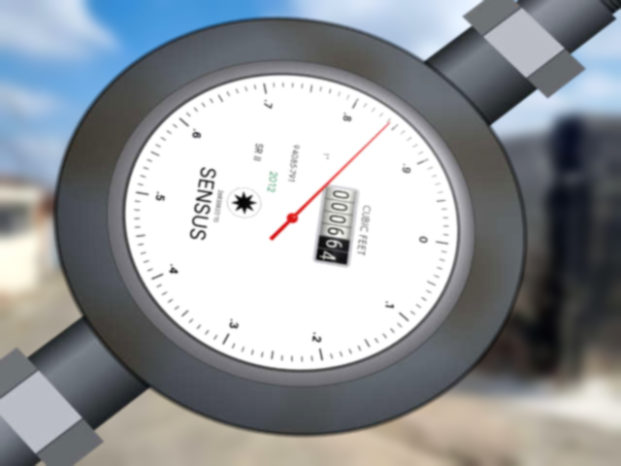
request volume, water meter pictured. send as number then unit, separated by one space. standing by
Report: 663.84 ft³
